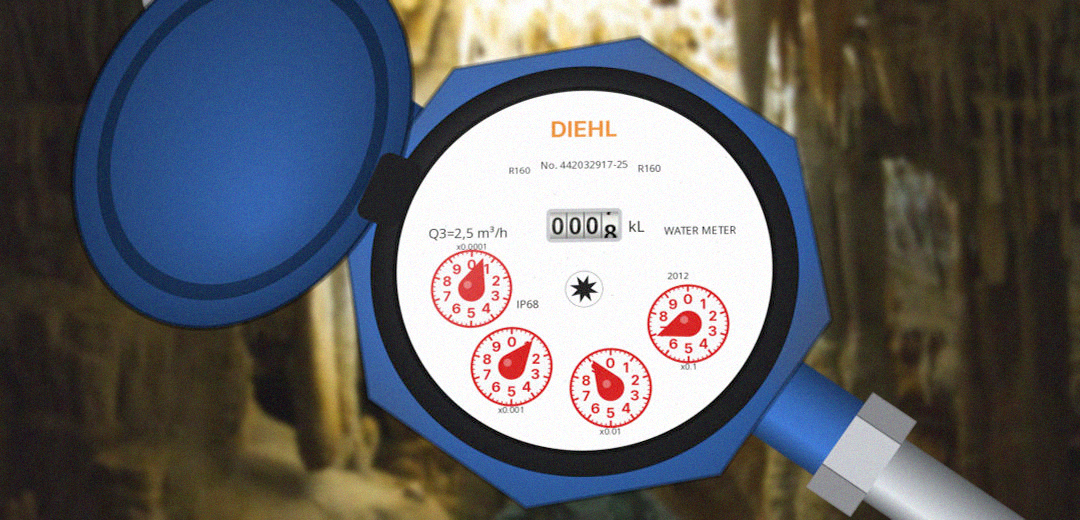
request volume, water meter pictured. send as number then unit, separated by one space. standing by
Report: 7.6910 kL
